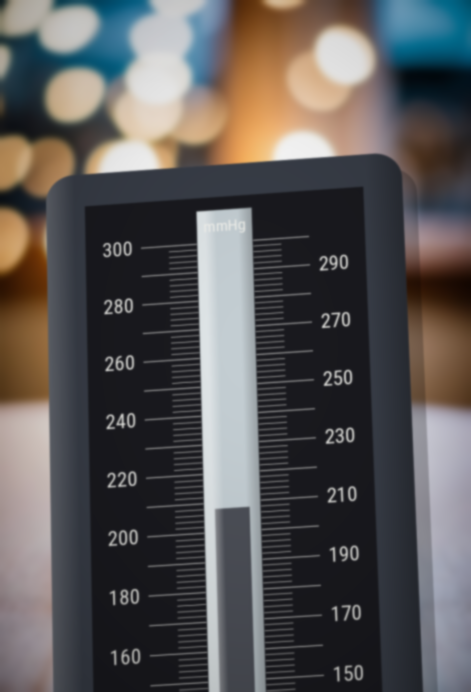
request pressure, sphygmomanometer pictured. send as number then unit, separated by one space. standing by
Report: 208 mmHg
